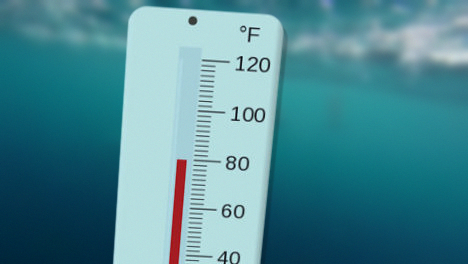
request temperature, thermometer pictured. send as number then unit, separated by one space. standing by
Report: 80 °F
